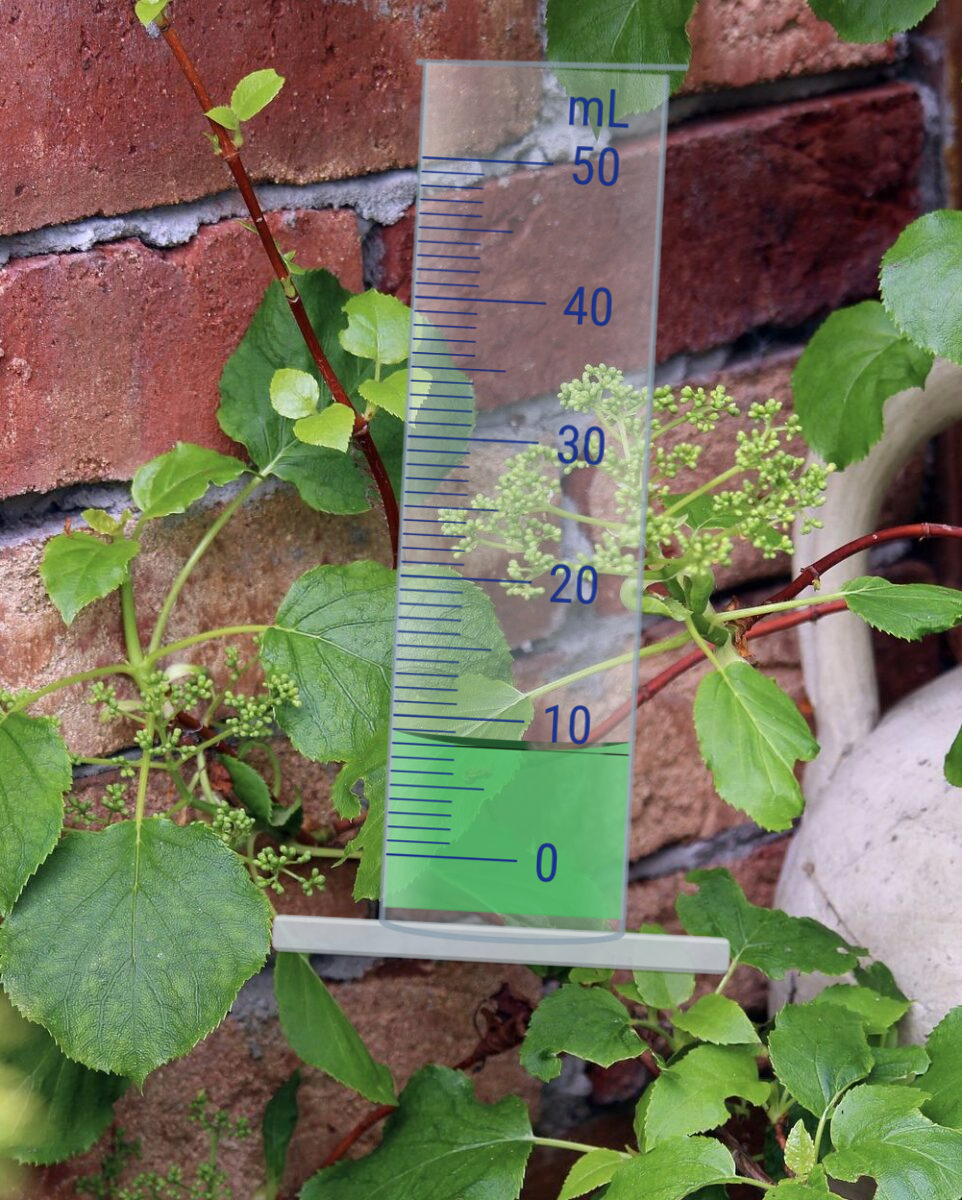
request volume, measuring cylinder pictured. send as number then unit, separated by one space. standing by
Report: 8 mL
